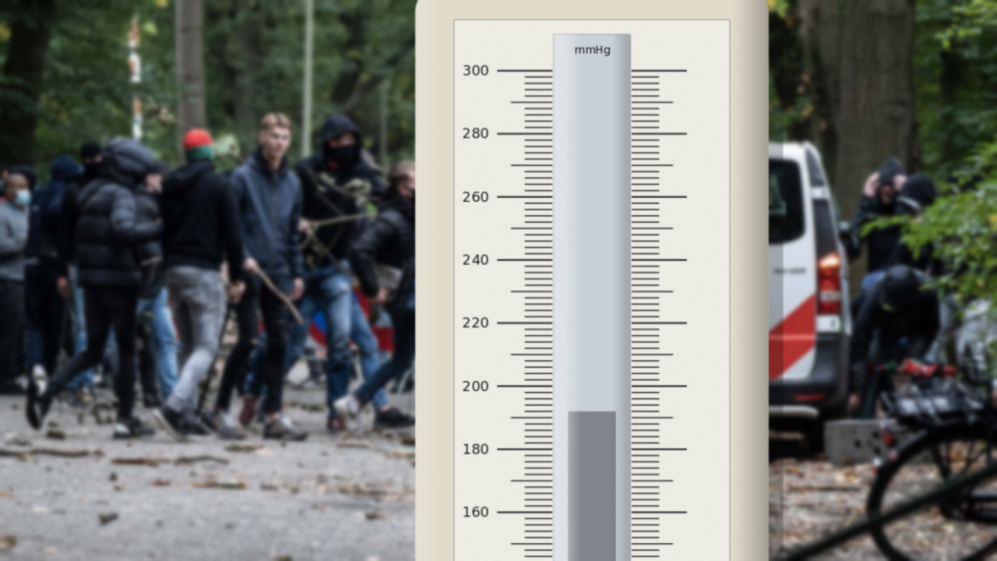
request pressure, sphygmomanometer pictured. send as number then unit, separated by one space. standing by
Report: 192 mmHg
